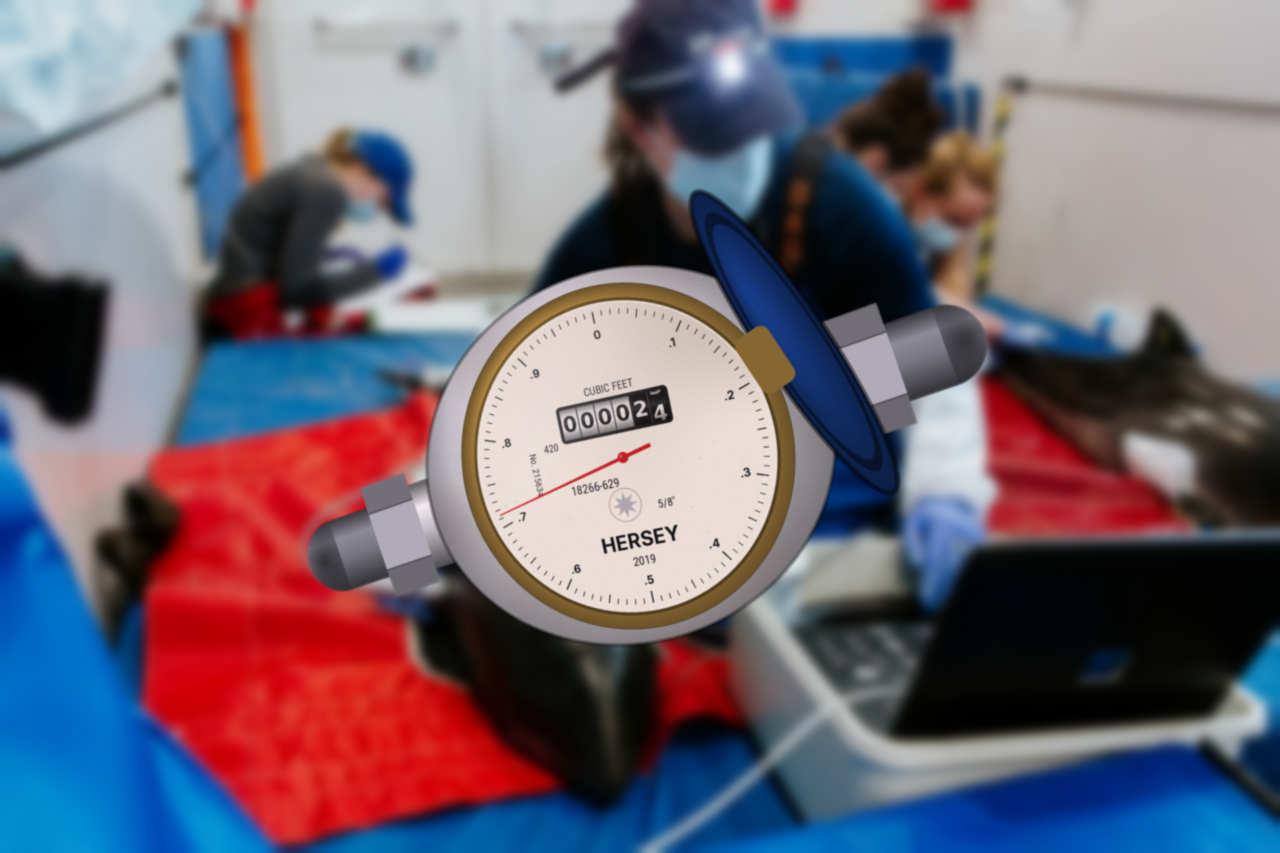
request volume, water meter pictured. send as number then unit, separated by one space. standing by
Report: 23.71 ft³
